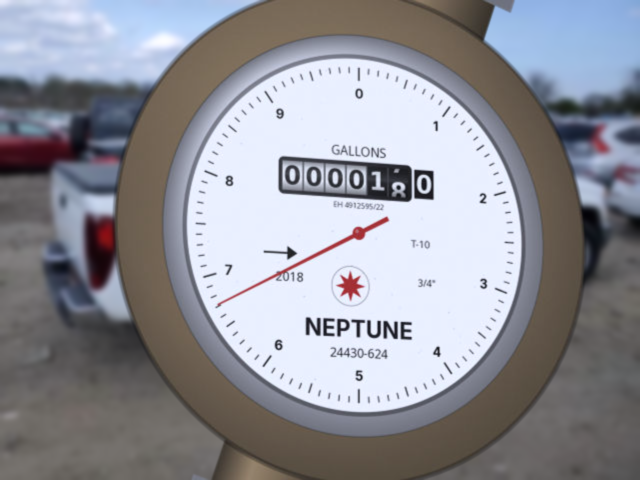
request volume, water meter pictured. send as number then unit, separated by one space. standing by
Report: 176.7 gal
